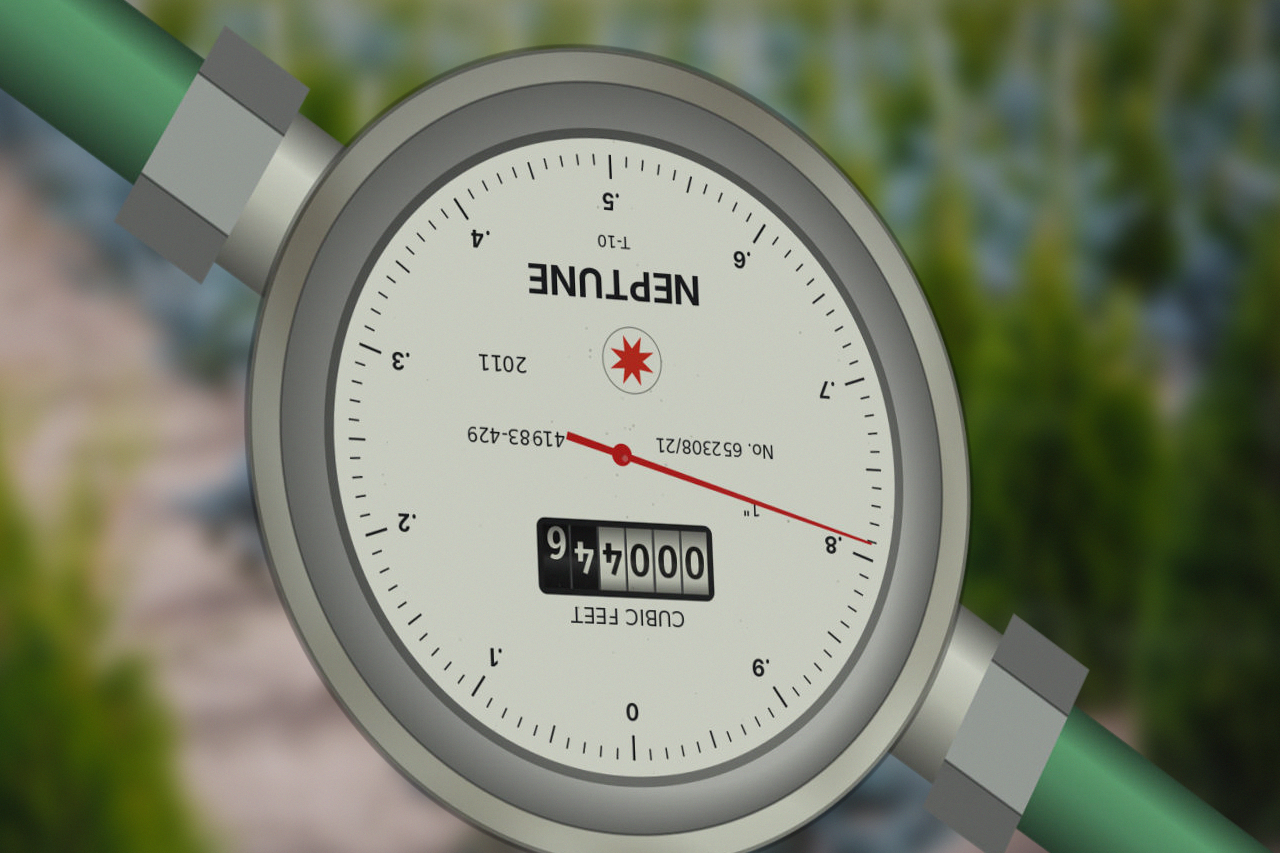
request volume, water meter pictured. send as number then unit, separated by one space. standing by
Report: 445.79 ft³
